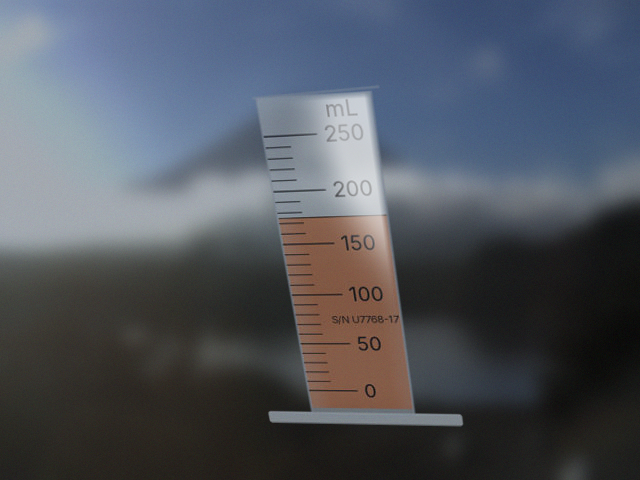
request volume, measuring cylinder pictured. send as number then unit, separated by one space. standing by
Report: 175 mL
